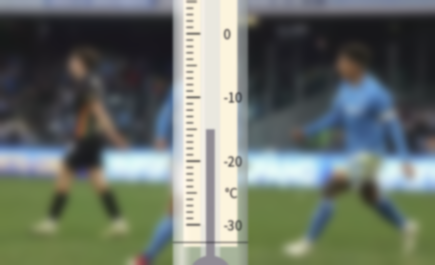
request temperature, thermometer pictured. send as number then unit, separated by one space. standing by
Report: -15 °C
